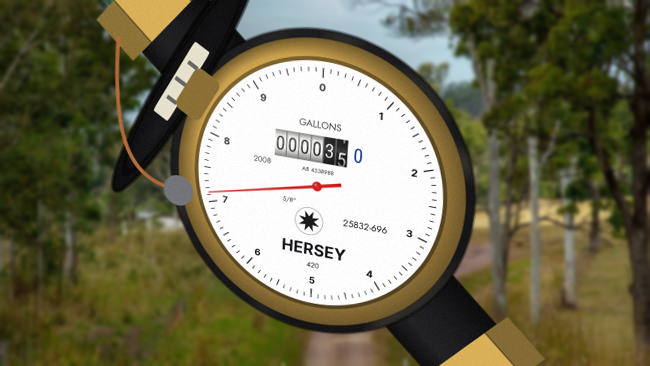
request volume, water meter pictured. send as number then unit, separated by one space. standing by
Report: 347.1 gal
